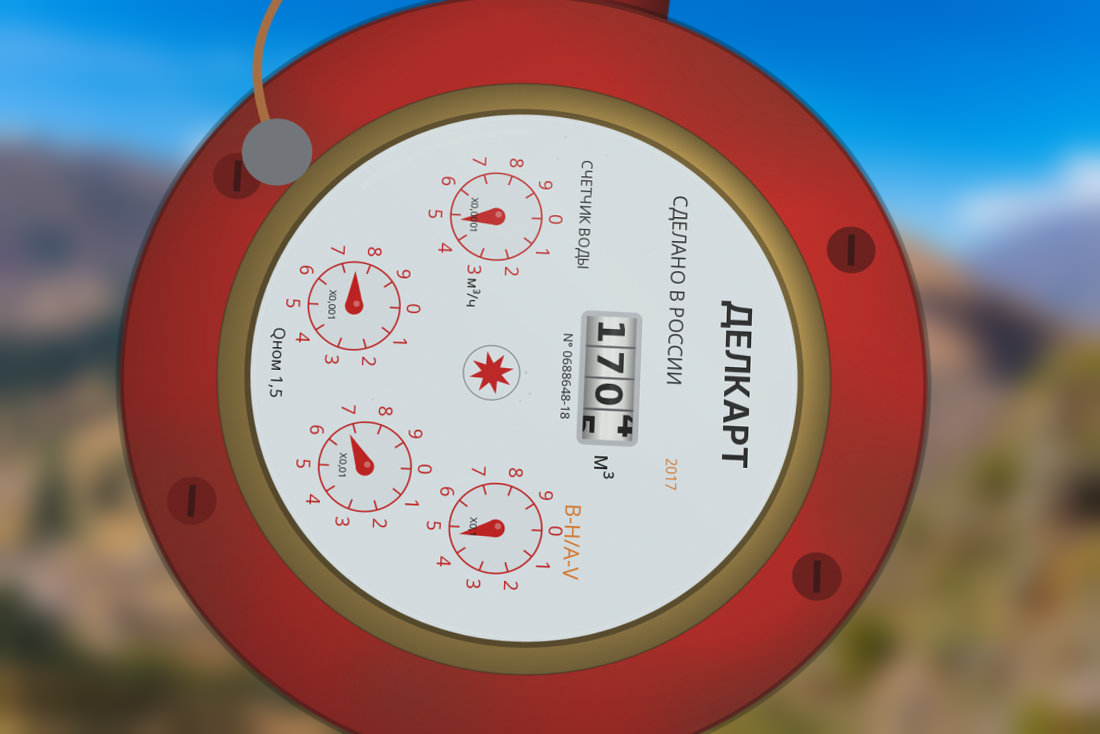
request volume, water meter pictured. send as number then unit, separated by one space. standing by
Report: 1704.4674 m³
